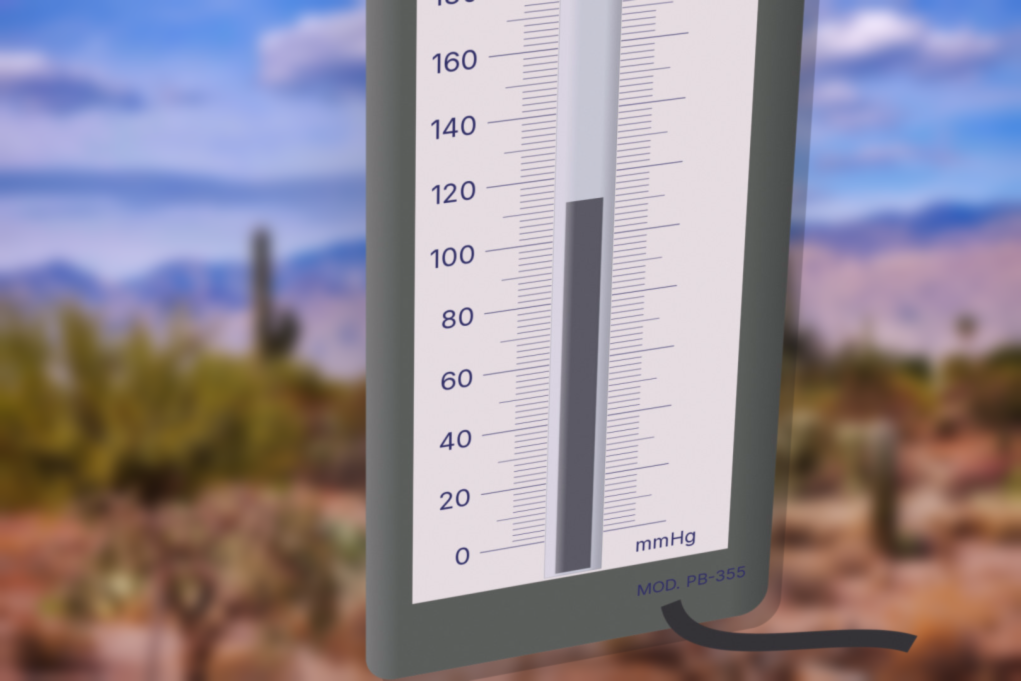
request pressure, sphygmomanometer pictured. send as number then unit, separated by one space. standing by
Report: 112 mmHg
